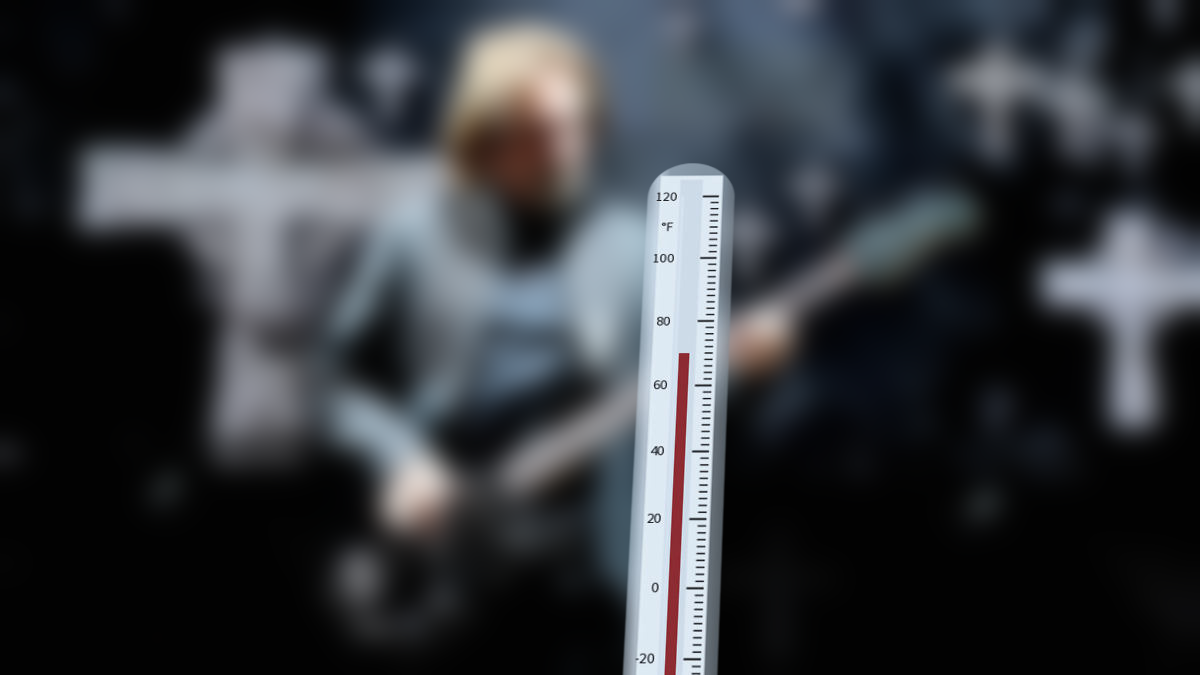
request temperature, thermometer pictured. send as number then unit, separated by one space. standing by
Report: 70 °F
